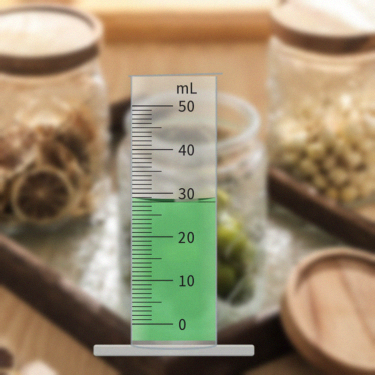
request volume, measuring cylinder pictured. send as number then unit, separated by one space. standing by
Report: 28 mL
